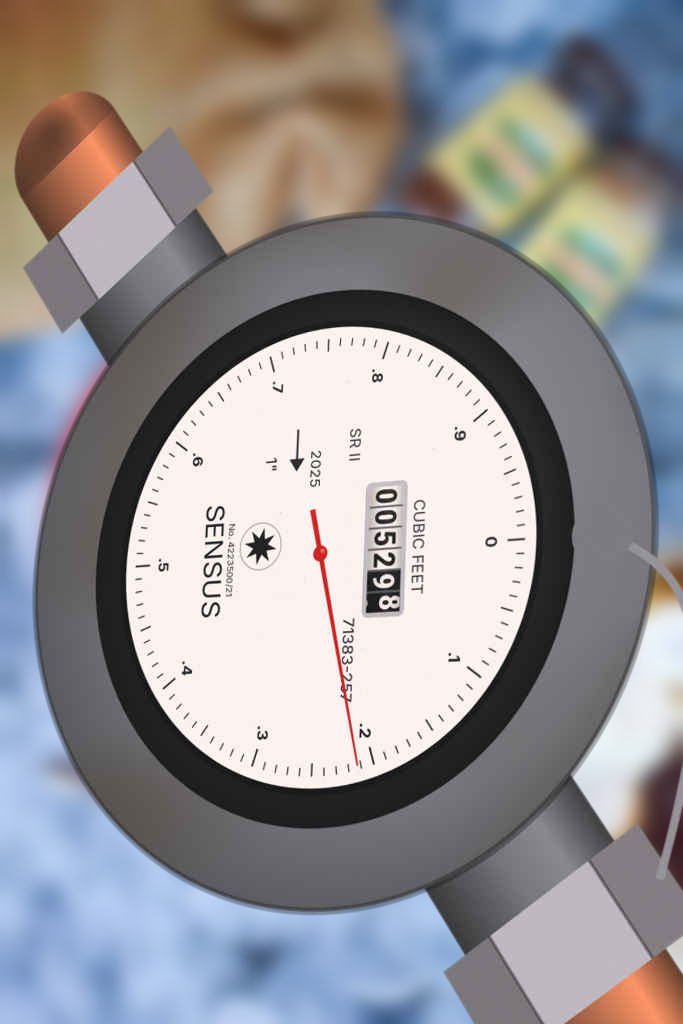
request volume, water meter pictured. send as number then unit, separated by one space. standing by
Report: 5298.21 ft³
